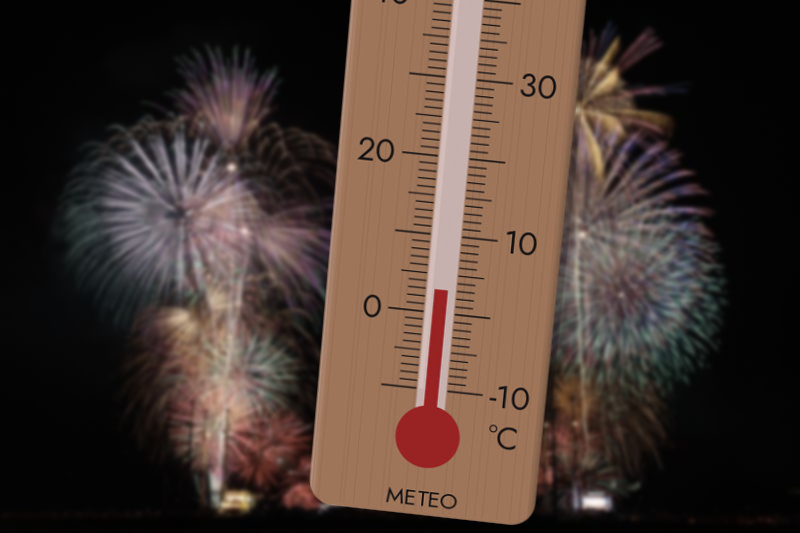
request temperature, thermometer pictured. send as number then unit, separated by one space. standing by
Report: 3 °C
